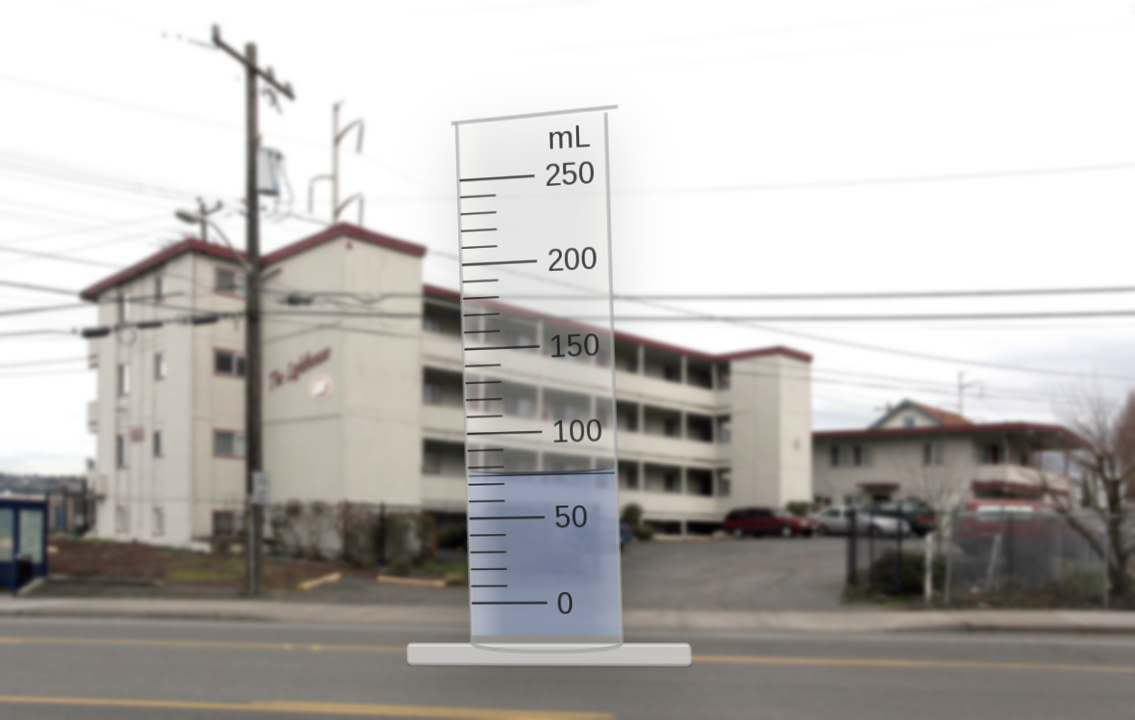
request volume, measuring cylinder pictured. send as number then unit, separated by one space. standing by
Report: 75 mL
